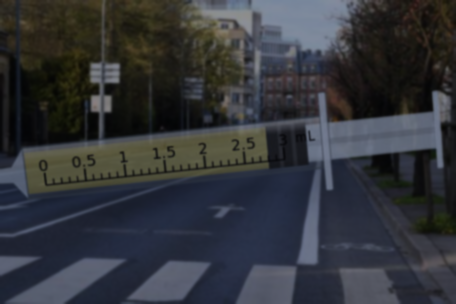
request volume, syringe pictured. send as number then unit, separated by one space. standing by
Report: 2.8 mL
